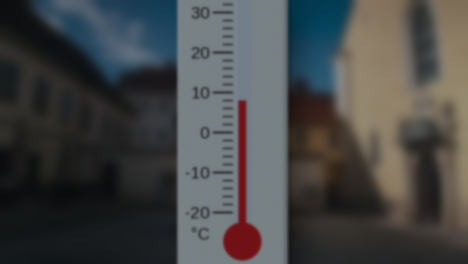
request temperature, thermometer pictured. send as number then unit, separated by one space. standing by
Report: 8 °C
